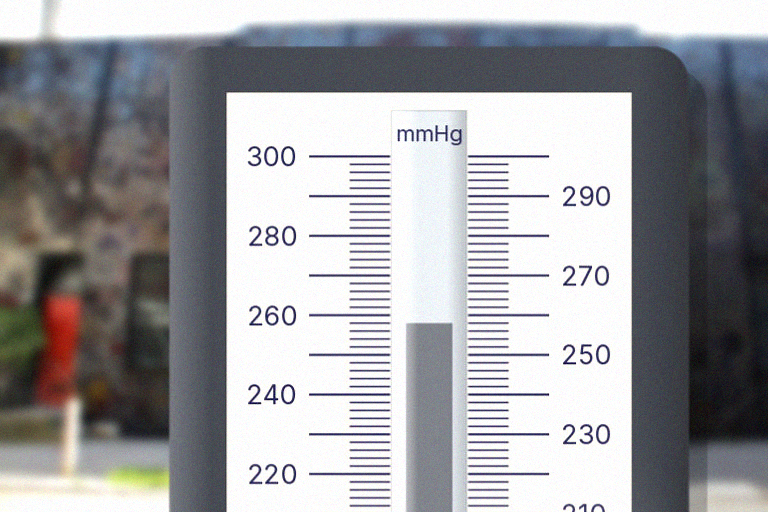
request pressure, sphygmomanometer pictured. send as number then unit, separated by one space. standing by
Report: 258 mmHg
